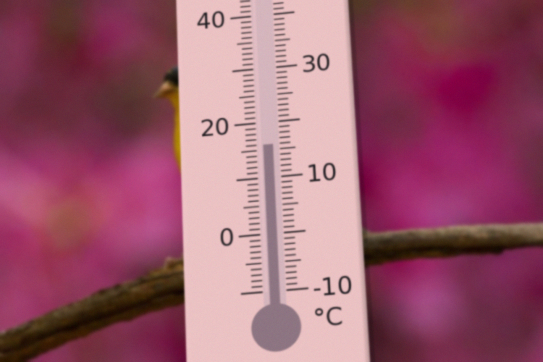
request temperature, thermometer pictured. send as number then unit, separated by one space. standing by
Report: 16 °C
